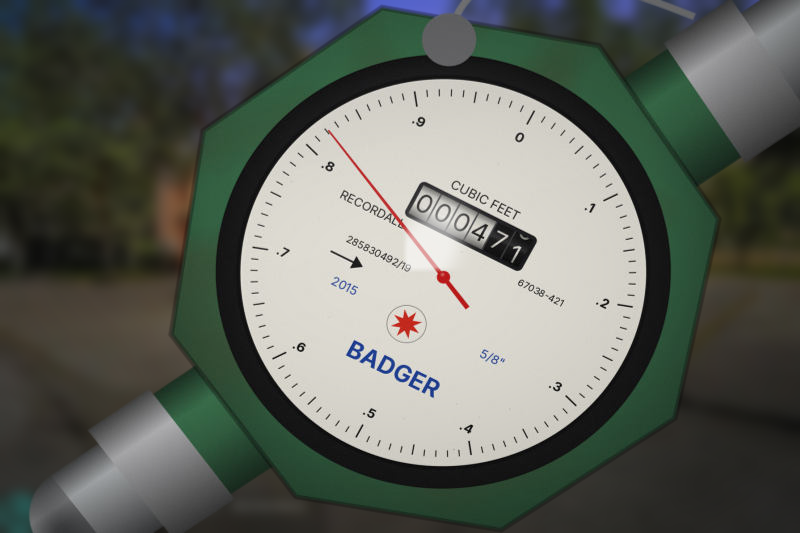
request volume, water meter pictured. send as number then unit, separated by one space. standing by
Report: 470.82 ft³
